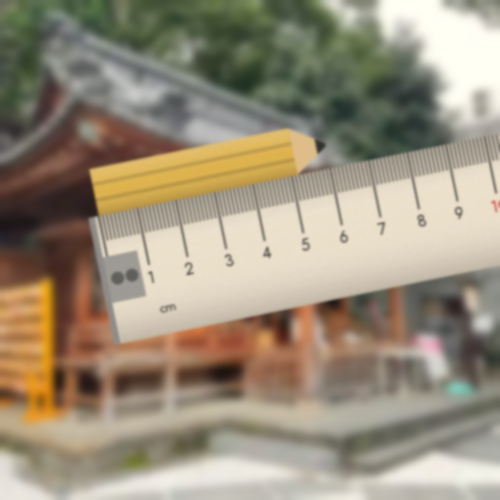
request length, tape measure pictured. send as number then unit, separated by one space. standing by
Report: 6 cm
